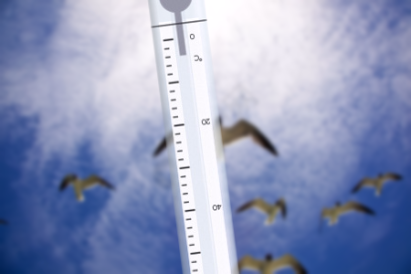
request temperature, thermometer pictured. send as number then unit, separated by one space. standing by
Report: 4 °C
